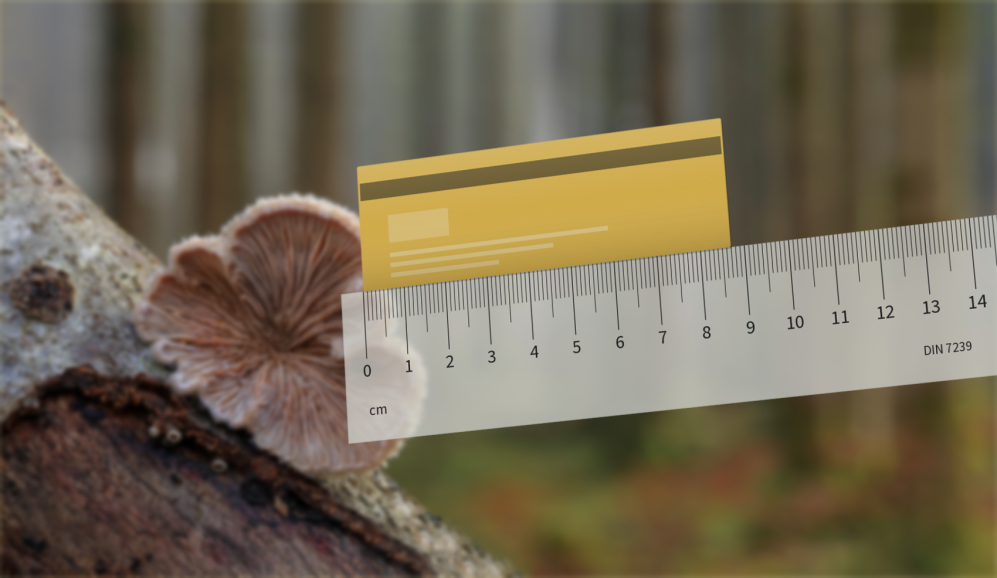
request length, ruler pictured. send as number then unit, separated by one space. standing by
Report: 8.7 cm
